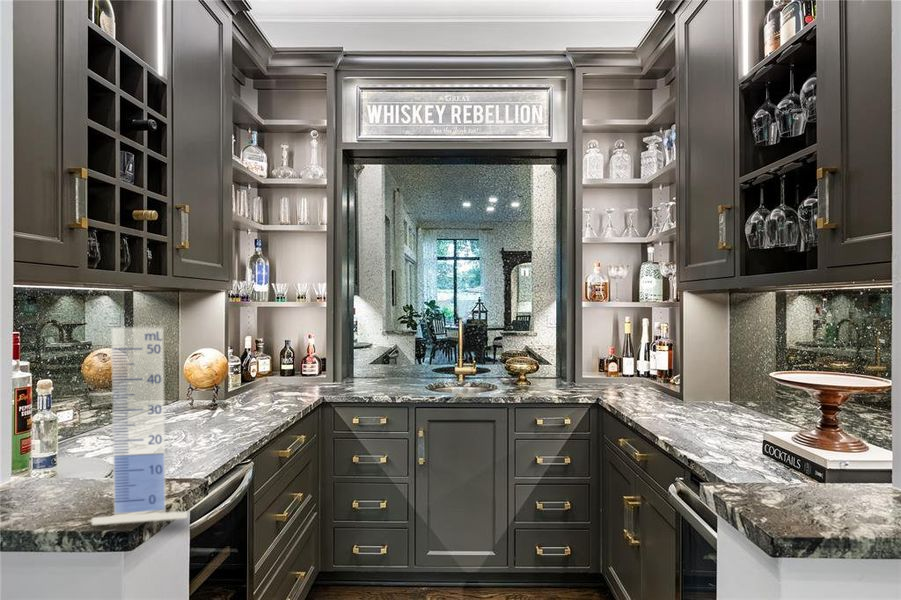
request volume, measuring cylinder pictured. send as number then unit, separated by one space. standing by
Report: 15 mL
